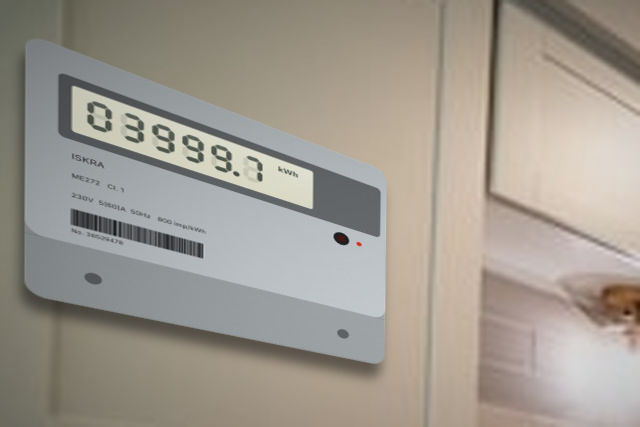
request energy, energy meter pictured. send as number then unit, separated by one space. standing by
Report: 3999.7 kWh
